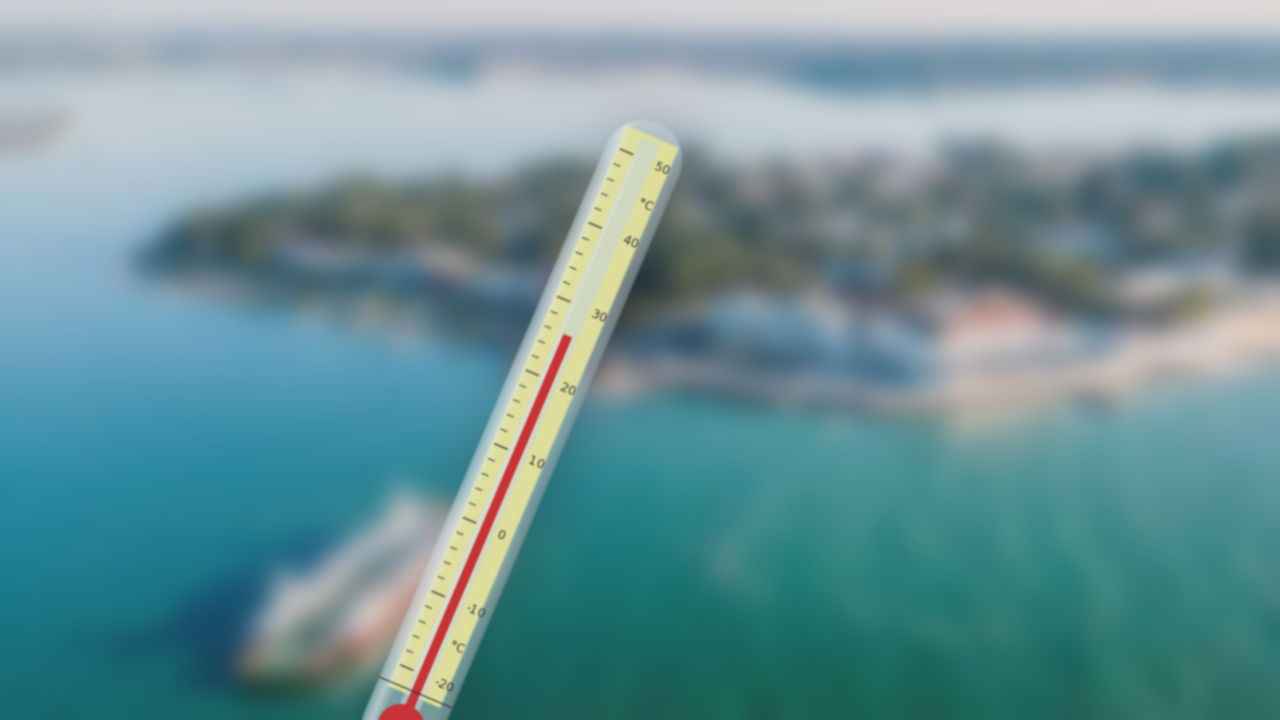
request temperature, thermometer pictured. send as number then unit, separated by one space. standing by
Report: 26 °C
